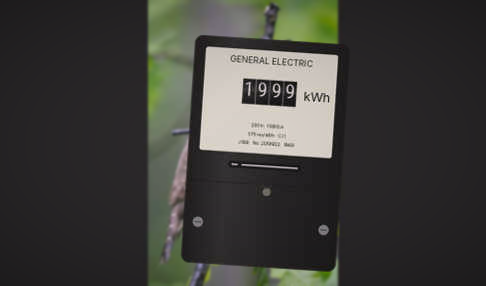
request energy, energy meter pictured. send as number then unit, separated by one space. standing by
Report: 1999 kWh
